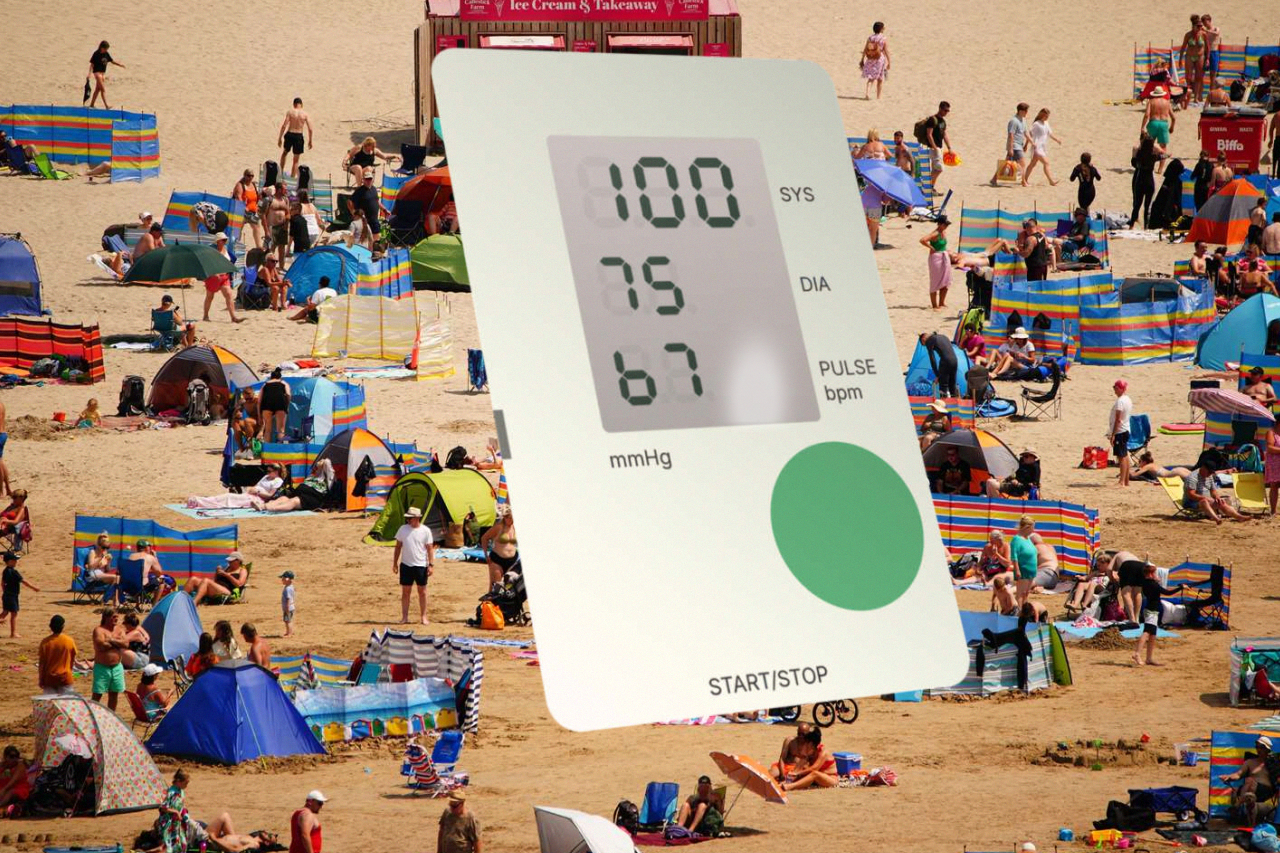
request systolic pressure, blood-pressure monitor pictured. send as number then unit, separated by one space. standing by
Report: 100 mmHg
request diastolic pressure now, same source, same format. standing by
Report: 75 mmHg
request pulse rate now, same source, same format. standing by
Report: 67 bpm
